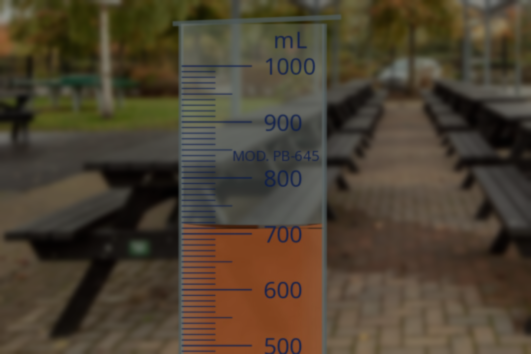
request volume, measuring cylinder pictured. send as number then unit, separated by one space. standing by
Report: 710 mL
